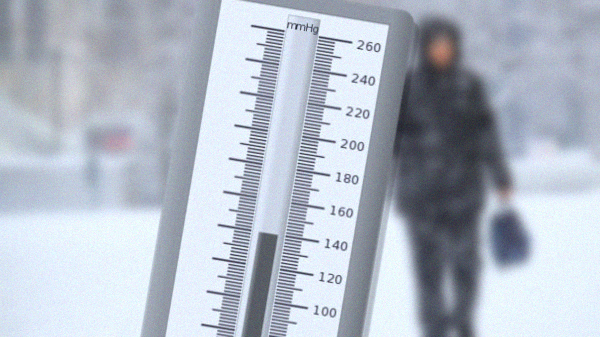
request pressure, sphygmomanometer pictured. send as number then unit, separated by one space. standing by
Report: 140 mmHg
